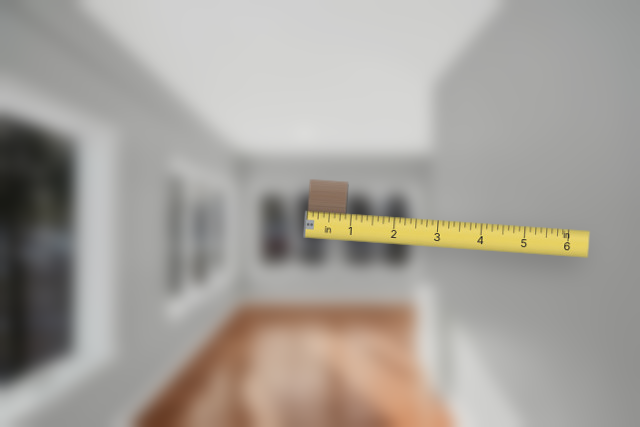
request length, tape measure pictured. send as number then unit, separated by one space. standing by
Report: 0.875 in
